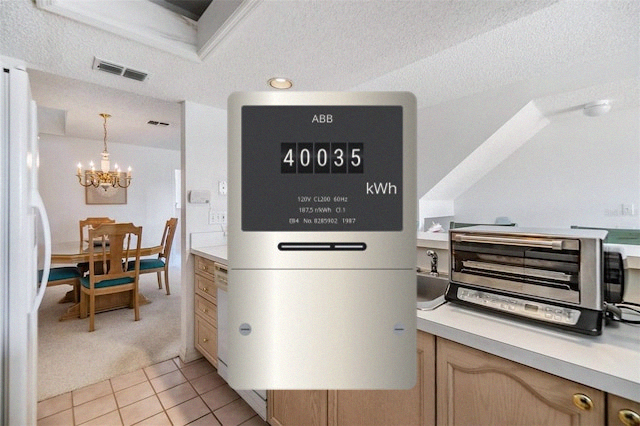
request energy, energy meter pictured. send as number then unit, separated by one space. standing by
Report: 40035 kWh
